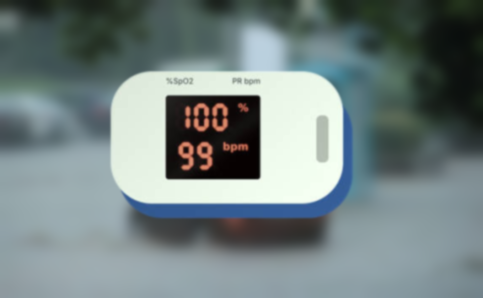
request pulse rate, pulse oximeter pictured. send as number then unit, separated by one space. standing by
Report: 99 bpm
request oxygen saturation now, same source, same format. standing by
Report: 100 %
